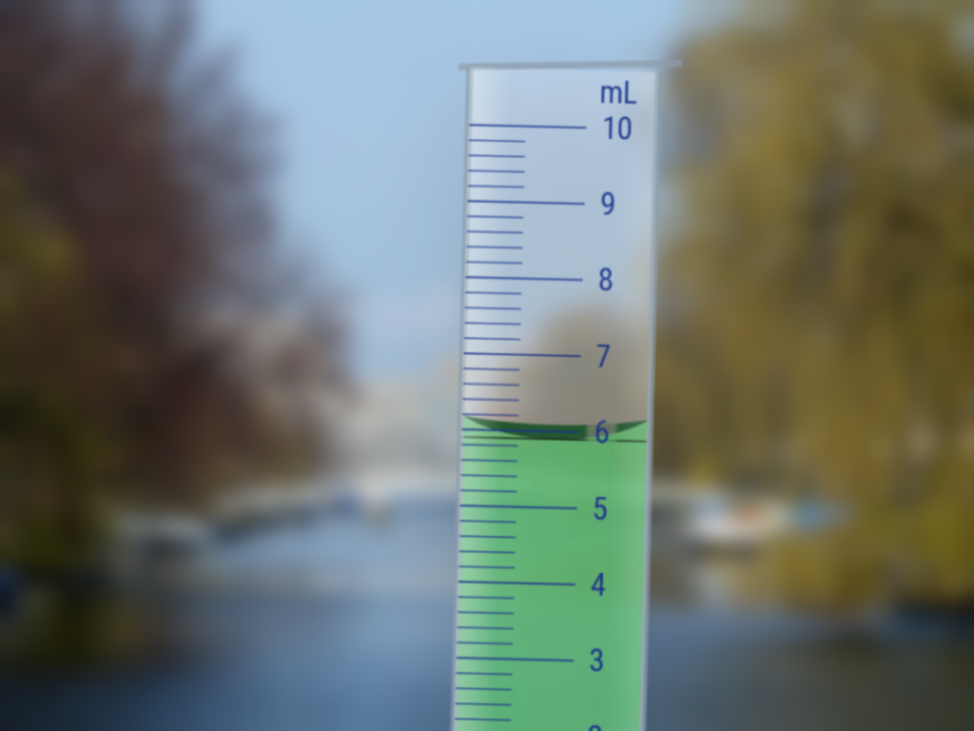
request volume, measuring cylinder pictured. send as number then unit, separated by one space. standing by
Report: 5.9 mL
